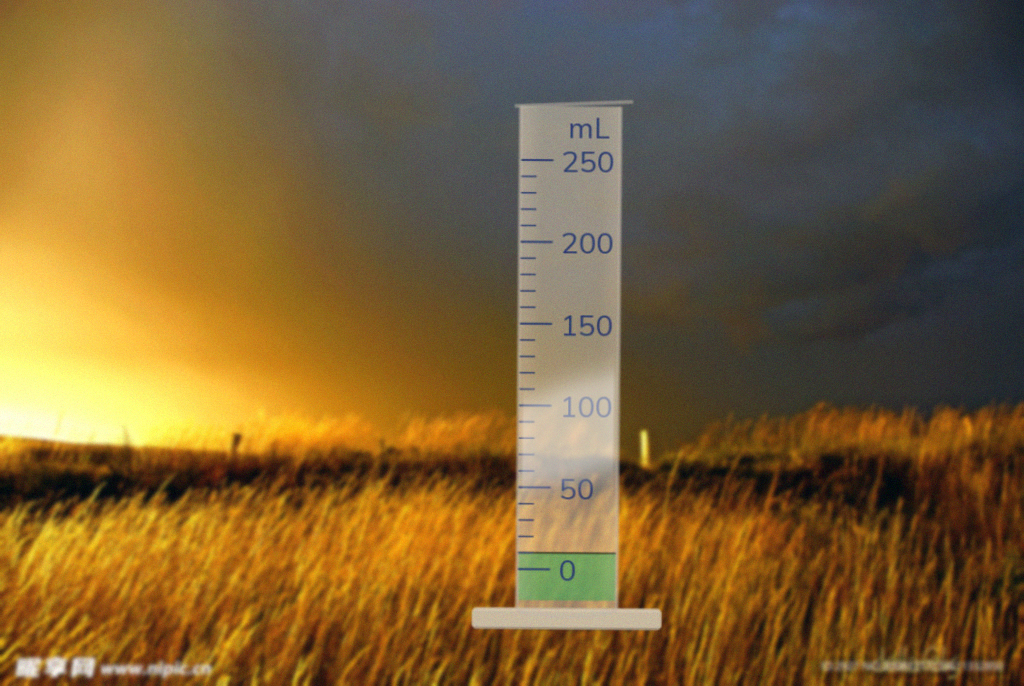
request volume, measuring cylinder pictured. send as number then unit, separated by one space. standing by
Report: 10 mL
